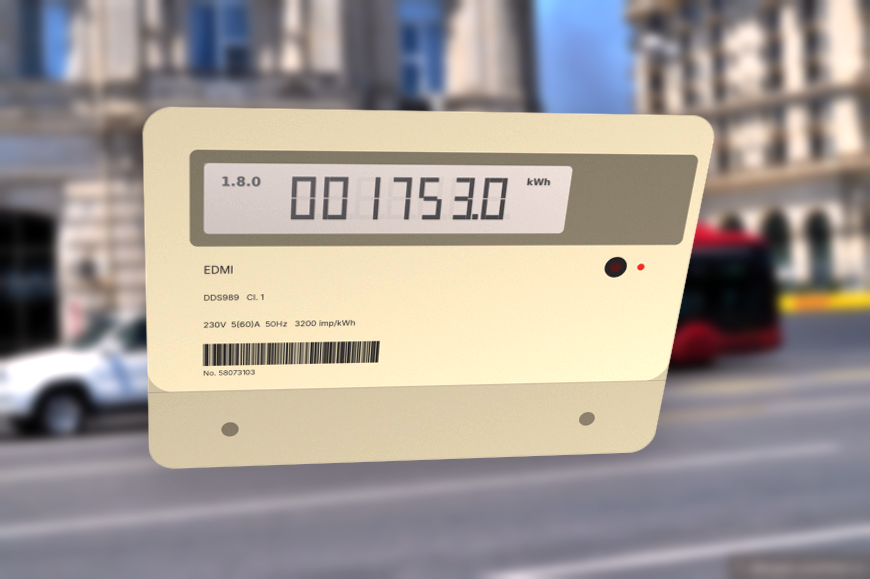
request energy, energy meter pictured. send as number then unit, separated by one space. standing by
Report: 1753.0 kWh
